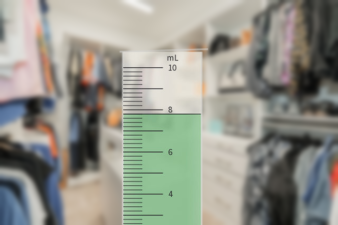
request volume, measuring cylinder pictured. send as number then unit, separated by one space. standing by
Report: 7.8 mL
